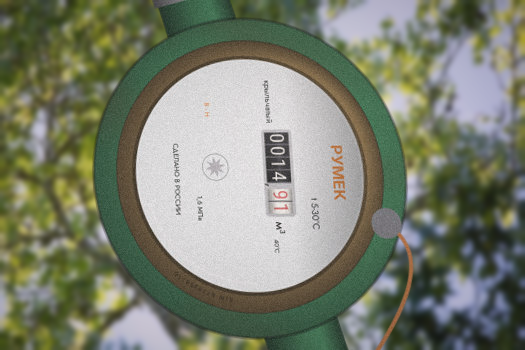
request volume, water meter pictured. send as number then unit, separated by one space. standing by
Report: 14.91 m³
